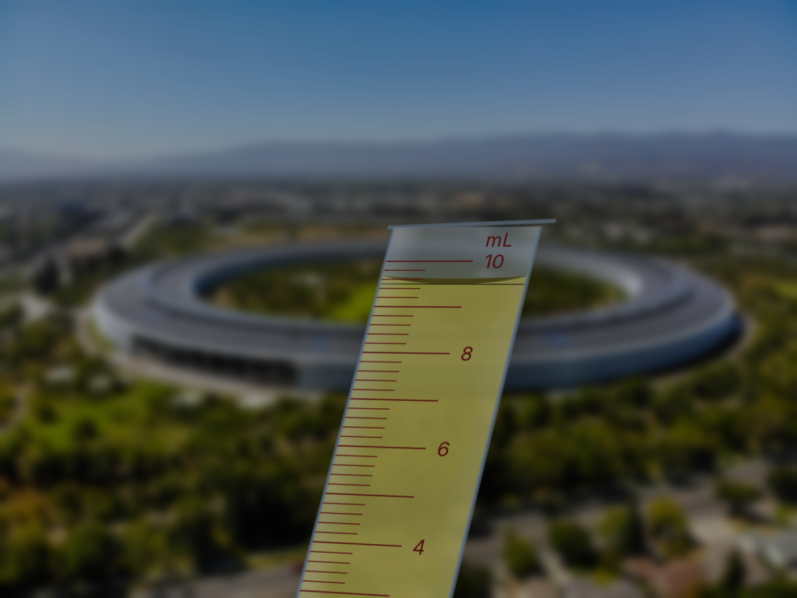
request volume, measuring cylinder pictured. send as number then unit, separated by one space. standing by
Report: 9.5 mL
